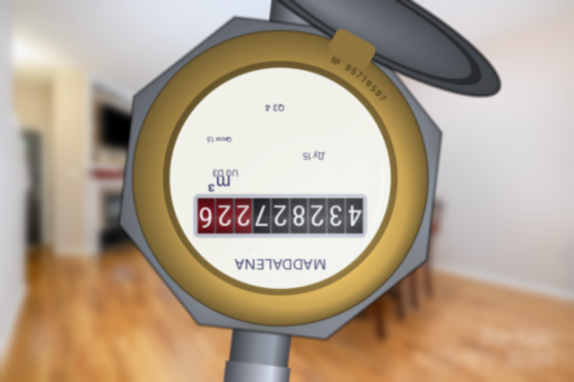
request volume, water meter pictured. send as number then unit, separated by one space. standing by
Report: 432827.226 m³
